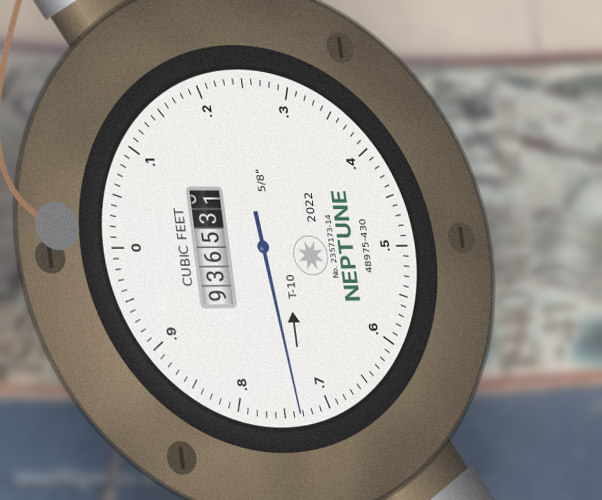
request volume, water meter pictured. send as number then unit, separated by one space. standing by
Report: 936530.73 ft³
